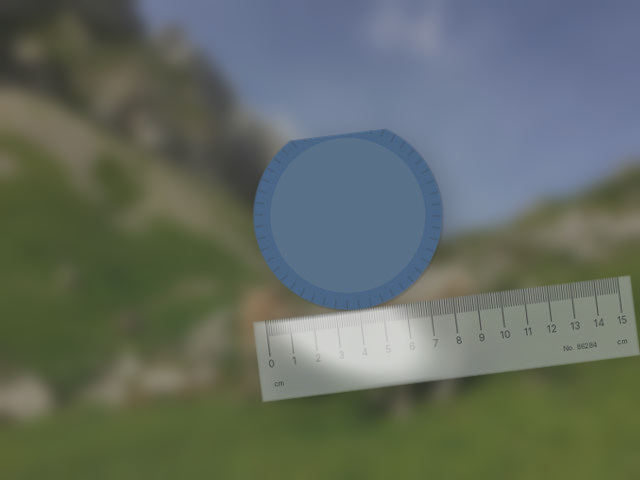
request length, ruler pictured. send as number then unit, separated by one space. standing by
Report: 8 cm
